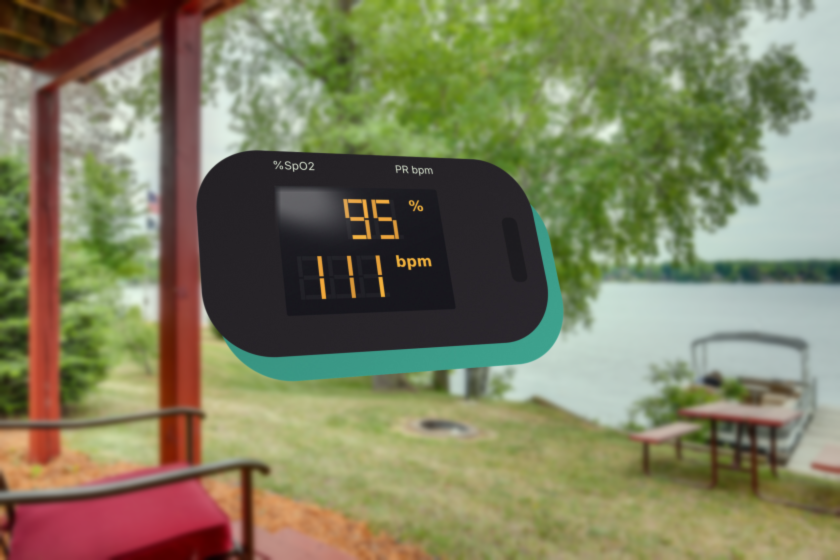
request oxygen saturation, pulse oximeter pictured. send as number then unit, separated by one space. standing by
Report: 95 %
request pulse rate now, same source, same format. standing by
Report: 111 bpm
